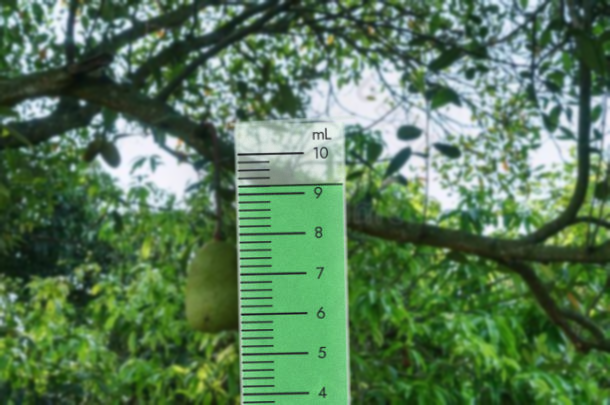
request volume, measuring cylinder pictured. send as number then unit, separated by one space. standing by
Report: 9.2 mL
